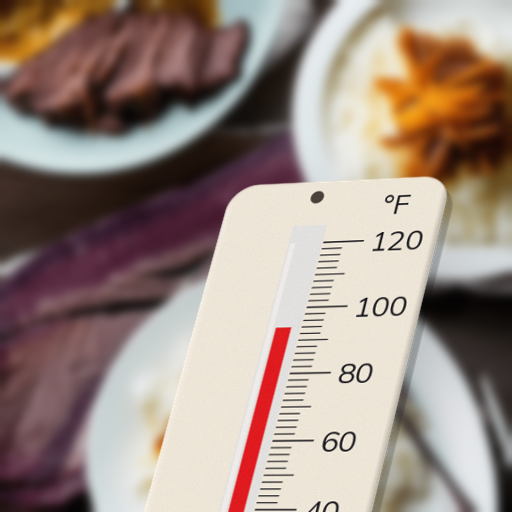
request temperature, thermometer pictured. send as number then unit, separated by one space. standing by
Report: 94 °F
